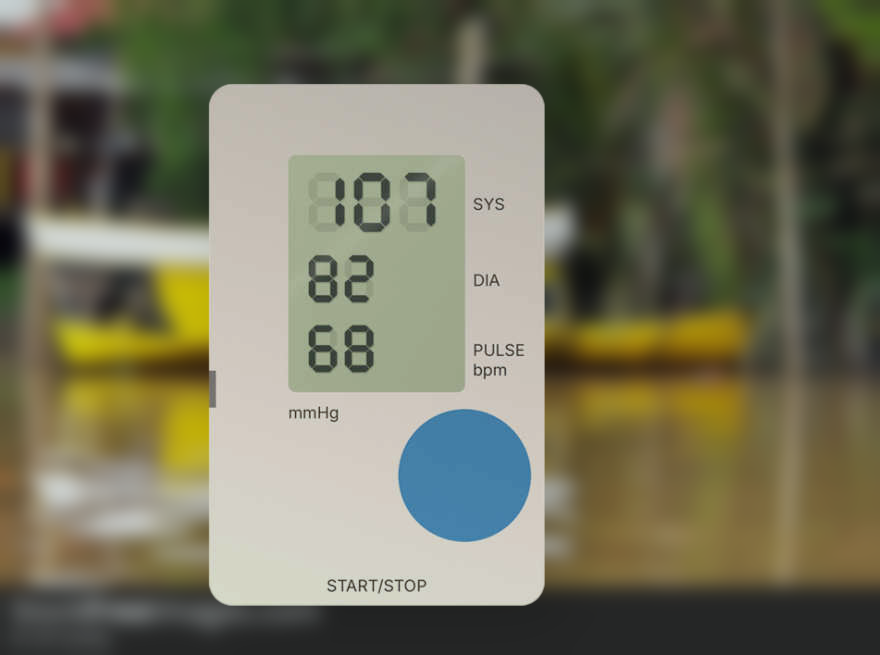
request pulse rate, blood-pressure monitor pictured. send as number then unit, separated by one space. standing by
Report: 68 bpm
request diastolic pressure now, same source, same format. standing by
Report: 82 mmHg
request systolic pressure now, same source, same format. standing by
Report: 107 mmHg
